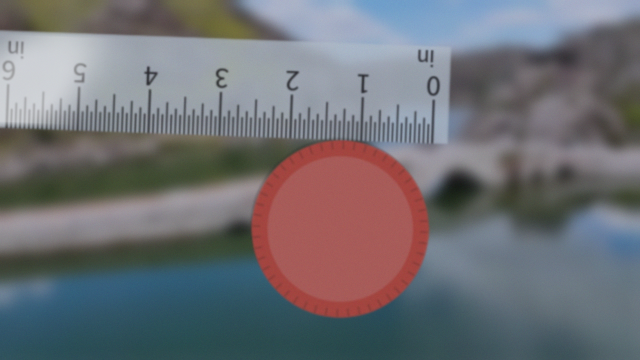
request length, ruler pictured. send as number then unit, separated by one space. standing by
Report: 2.5 in
